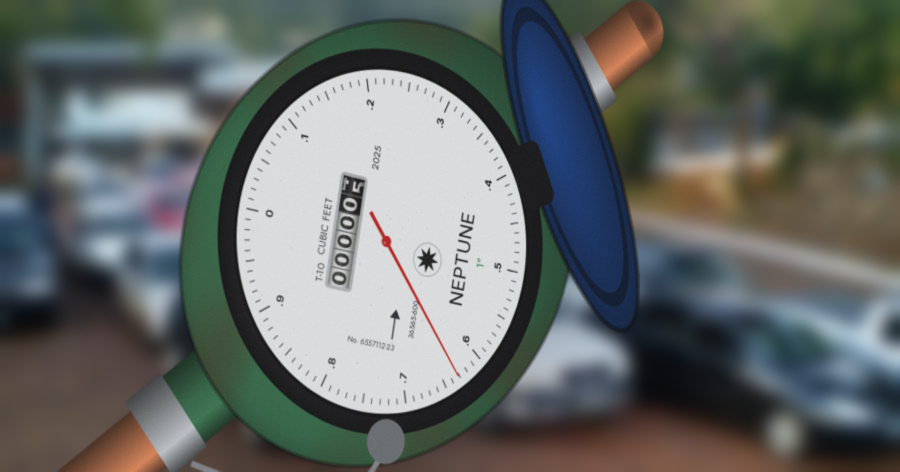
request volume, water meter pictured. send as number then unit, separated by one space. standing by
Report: 4.63 ft³
